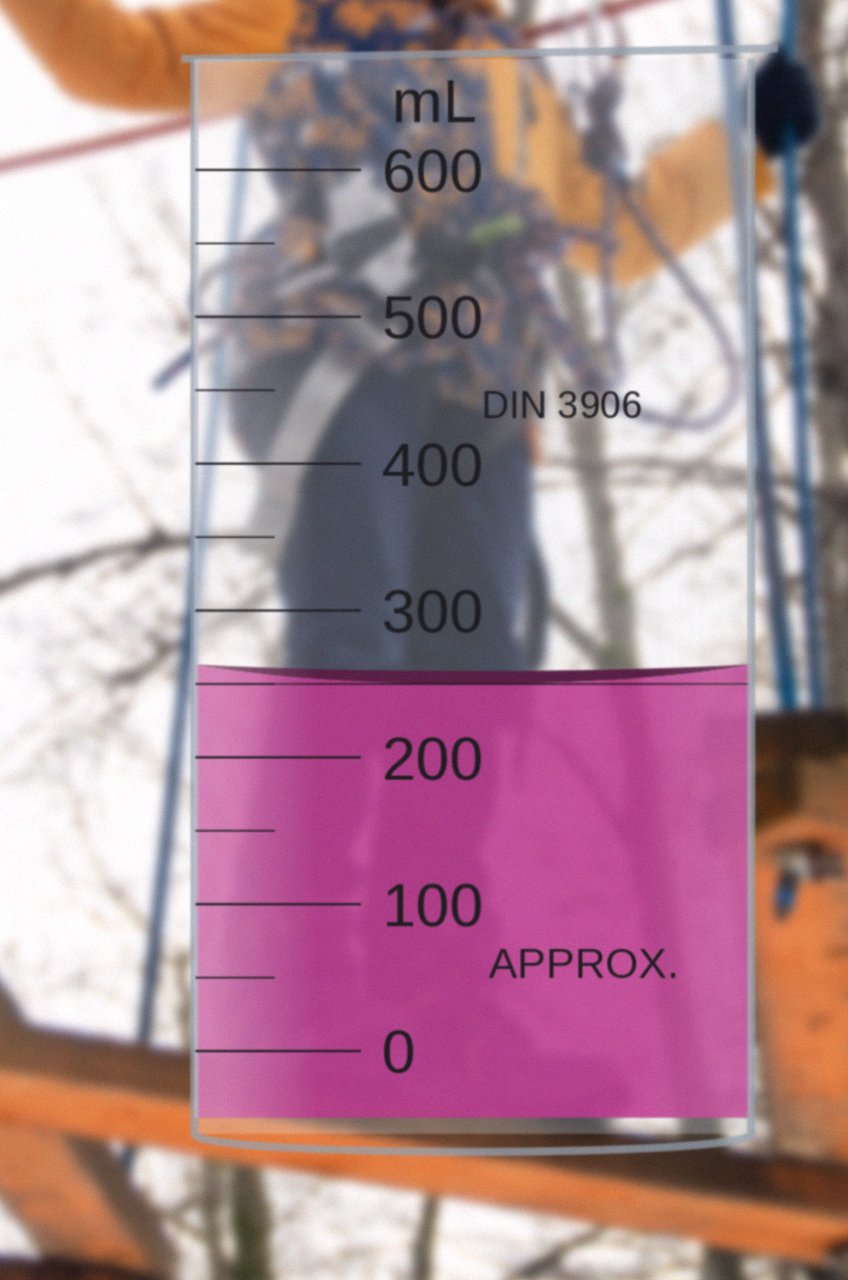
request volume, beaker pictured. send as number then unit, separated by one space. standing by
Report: 250 mL
